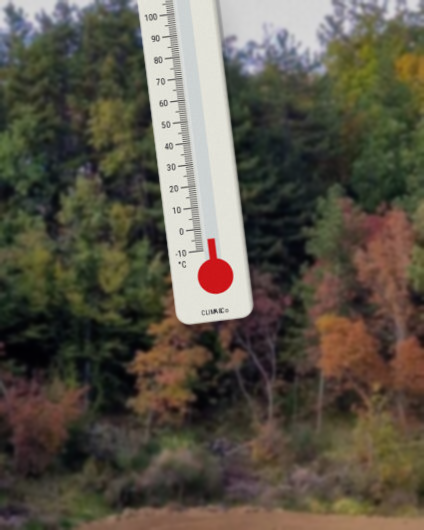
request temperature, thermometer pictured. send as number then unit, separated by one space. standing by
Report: -5 °C
